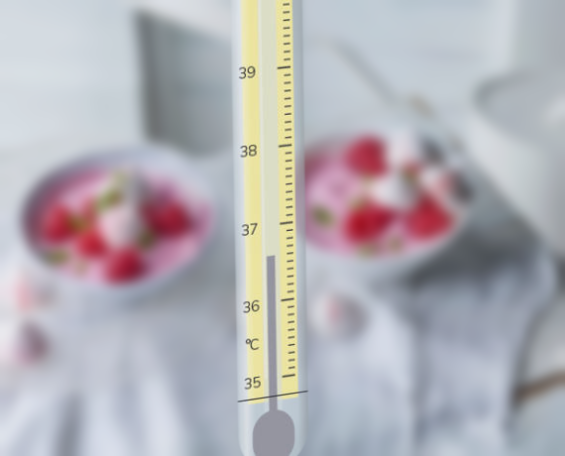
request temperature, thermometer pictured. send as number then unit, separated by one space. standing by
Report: 36.6 °C
